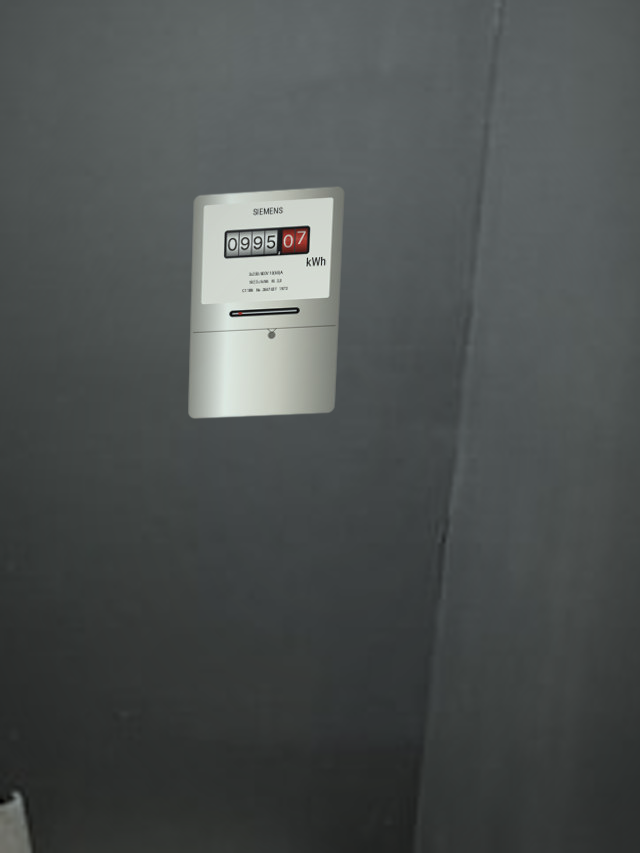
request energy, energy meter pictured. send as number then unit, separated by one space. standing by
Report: 995.07 kWh
